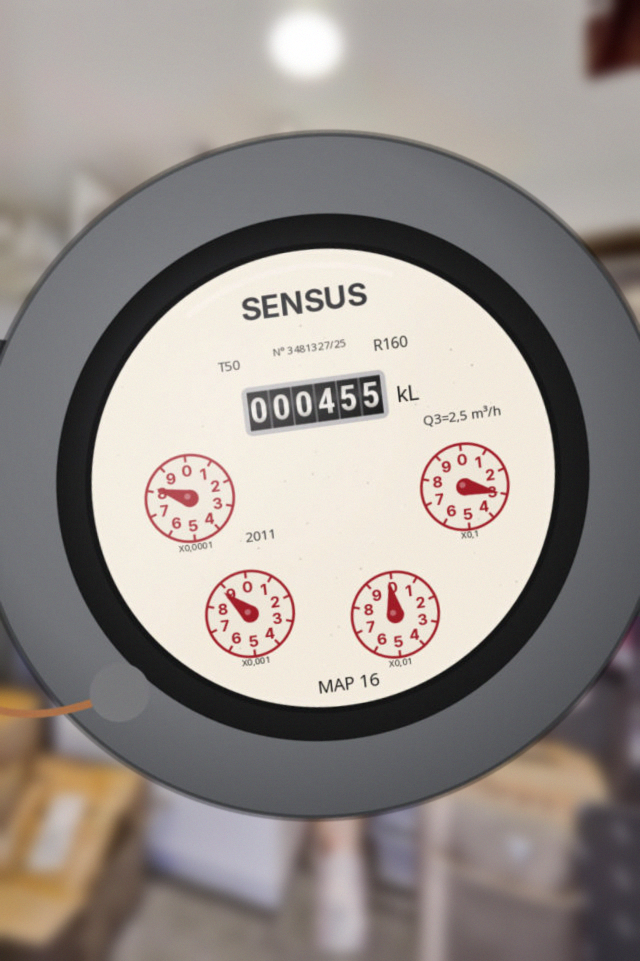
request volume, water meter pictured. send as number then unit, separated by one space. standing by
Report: 455.2988 kL
